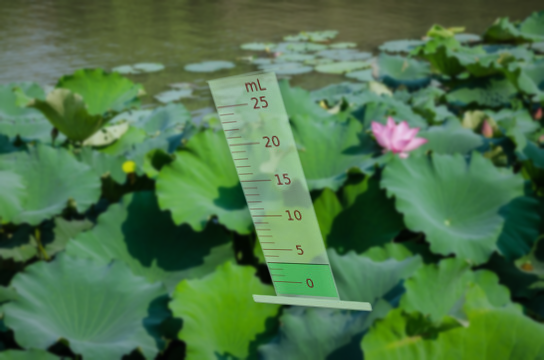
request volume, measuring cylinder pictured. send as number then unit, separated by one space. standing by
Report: 3 mL
